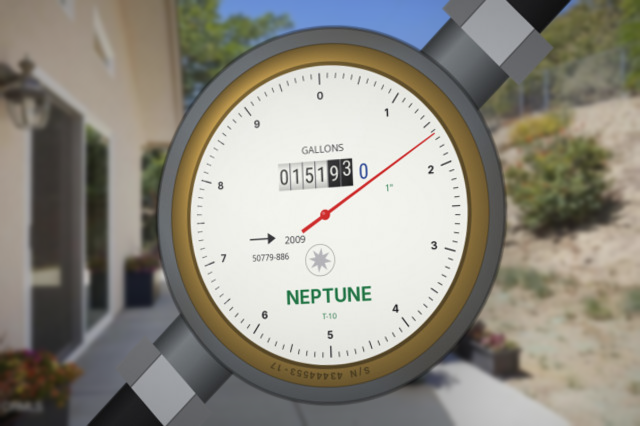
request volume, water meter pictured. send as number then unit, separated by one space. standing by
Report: 151931.6 gal
